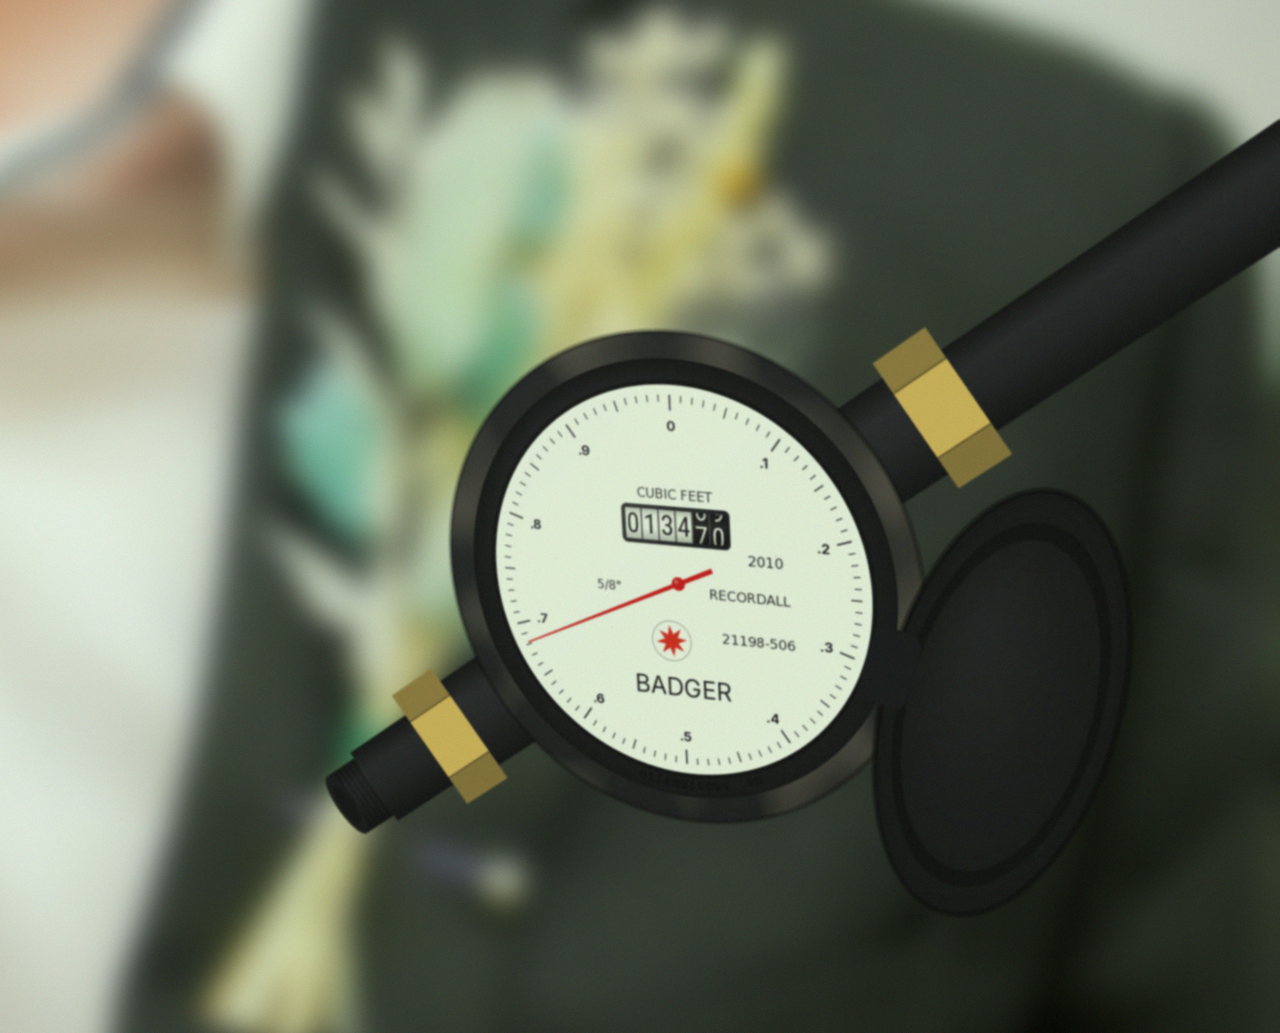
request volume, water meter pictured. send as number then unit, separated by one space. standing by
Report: 13469.68 ft³
